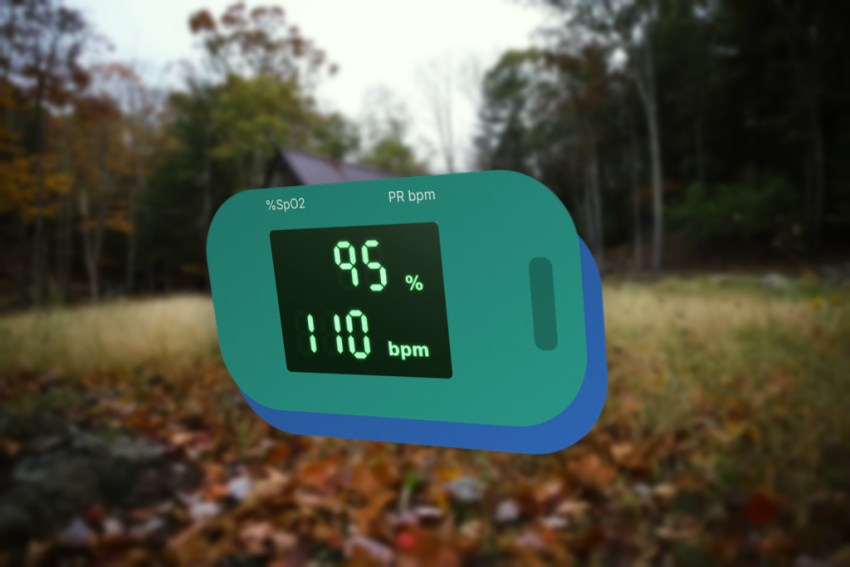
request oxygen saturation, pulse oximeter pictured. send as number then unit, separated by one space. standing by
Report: 95 %
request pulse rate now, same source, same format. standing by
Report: 110 bpm
